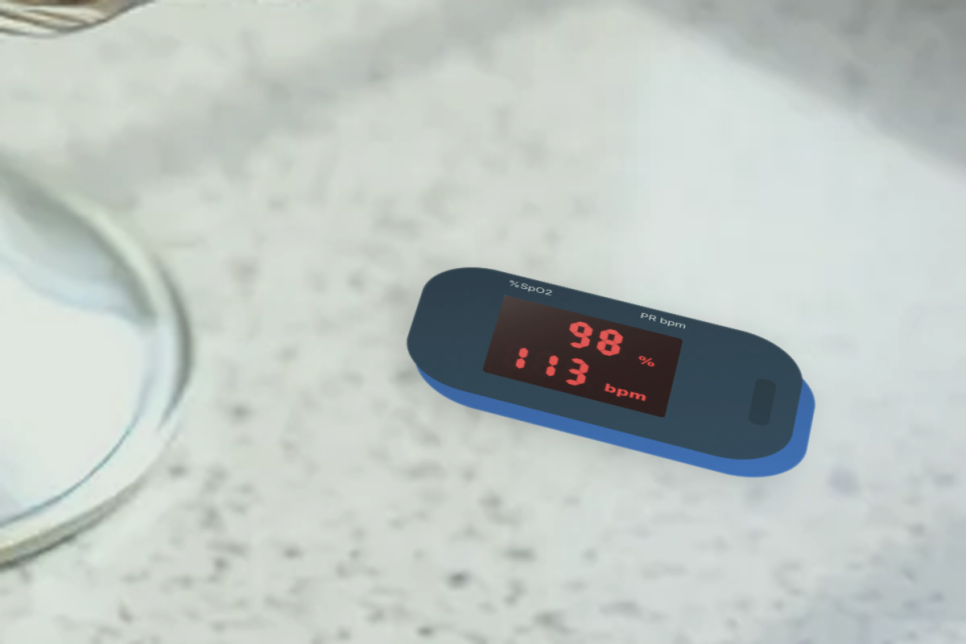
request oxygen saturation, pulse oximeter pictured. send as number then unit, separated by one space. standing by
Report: 98 %
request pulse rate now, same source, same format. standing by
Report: 113 bpm
